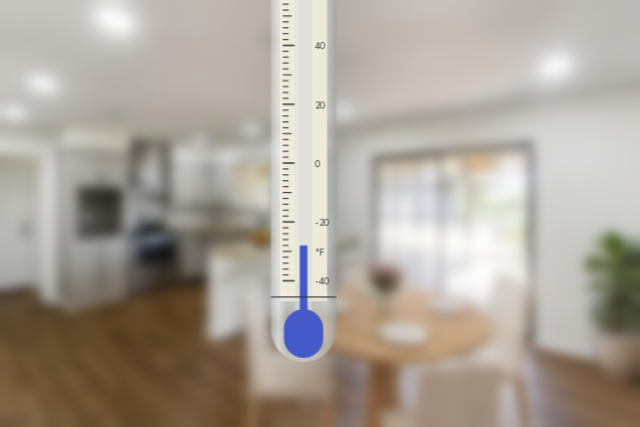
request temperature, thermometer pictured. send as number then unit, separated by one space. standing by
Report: -28 °F
